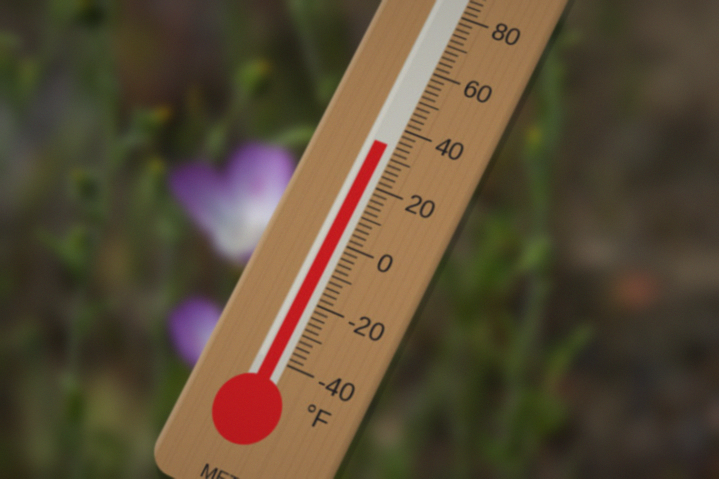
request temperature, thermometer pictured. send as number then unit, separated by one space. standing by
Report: 34 °F
